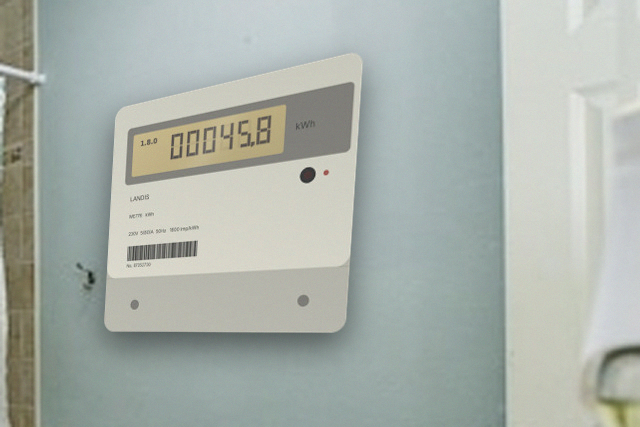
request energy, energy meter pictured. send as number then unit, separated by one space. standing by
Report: 45.8 kWh
